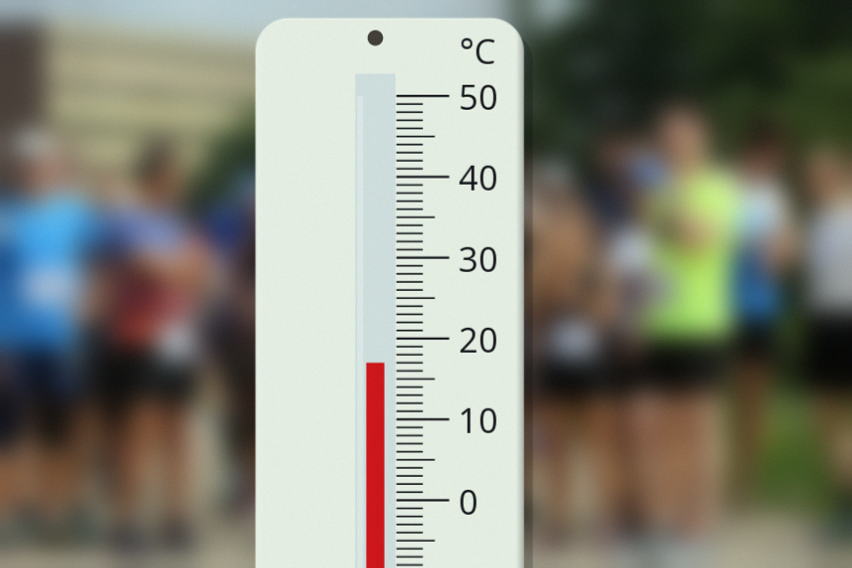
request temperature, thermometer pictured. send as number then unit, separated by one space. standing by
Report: 17 °C
